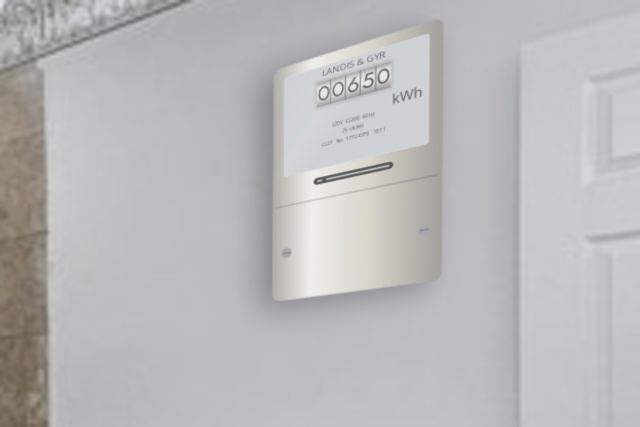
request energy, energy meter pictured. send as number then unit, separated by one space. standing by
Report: 650 kWh
